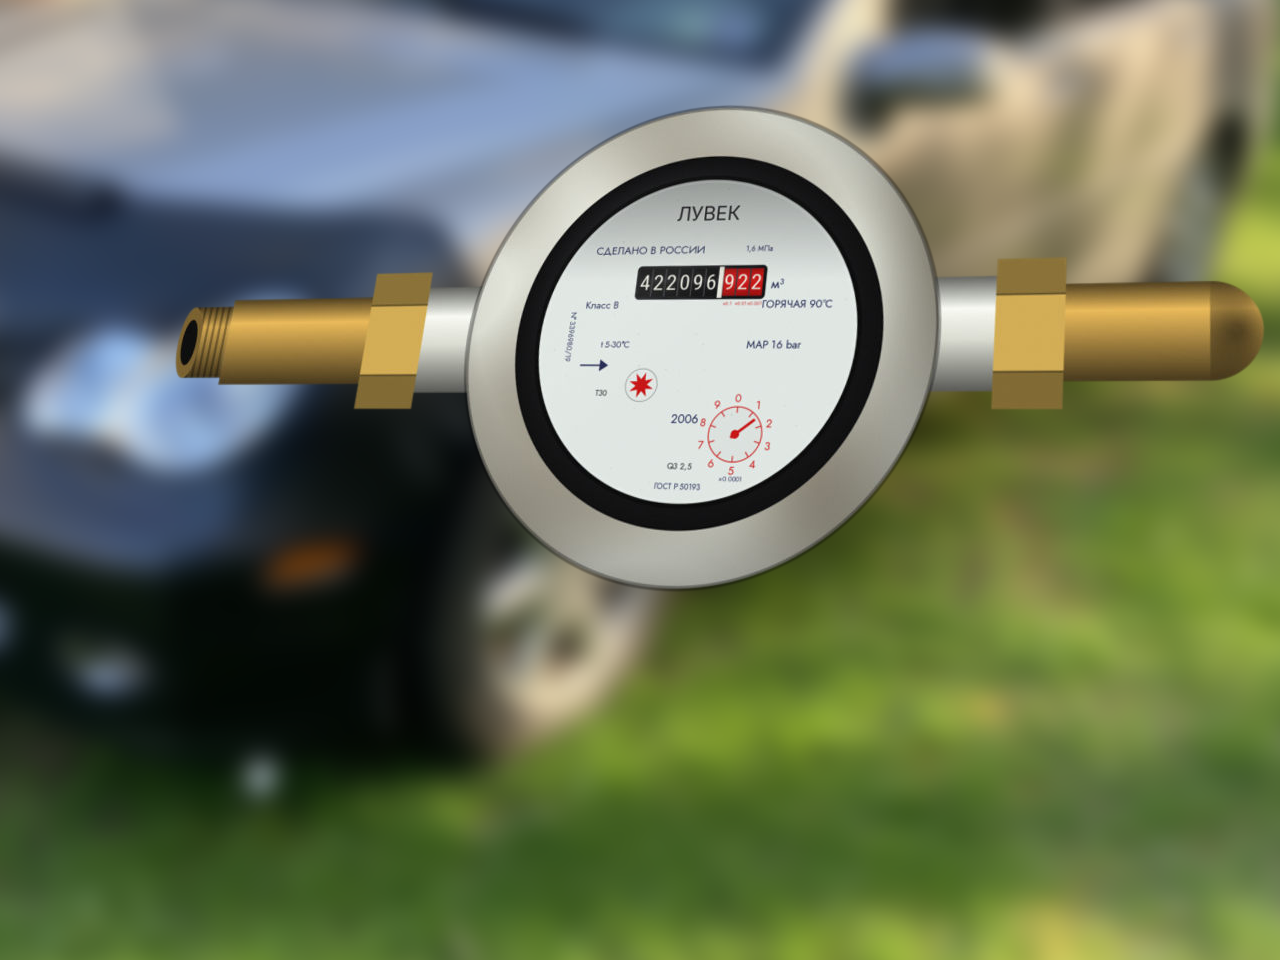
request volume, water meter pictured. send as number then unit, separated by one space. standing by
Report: 422096.9221 m³
